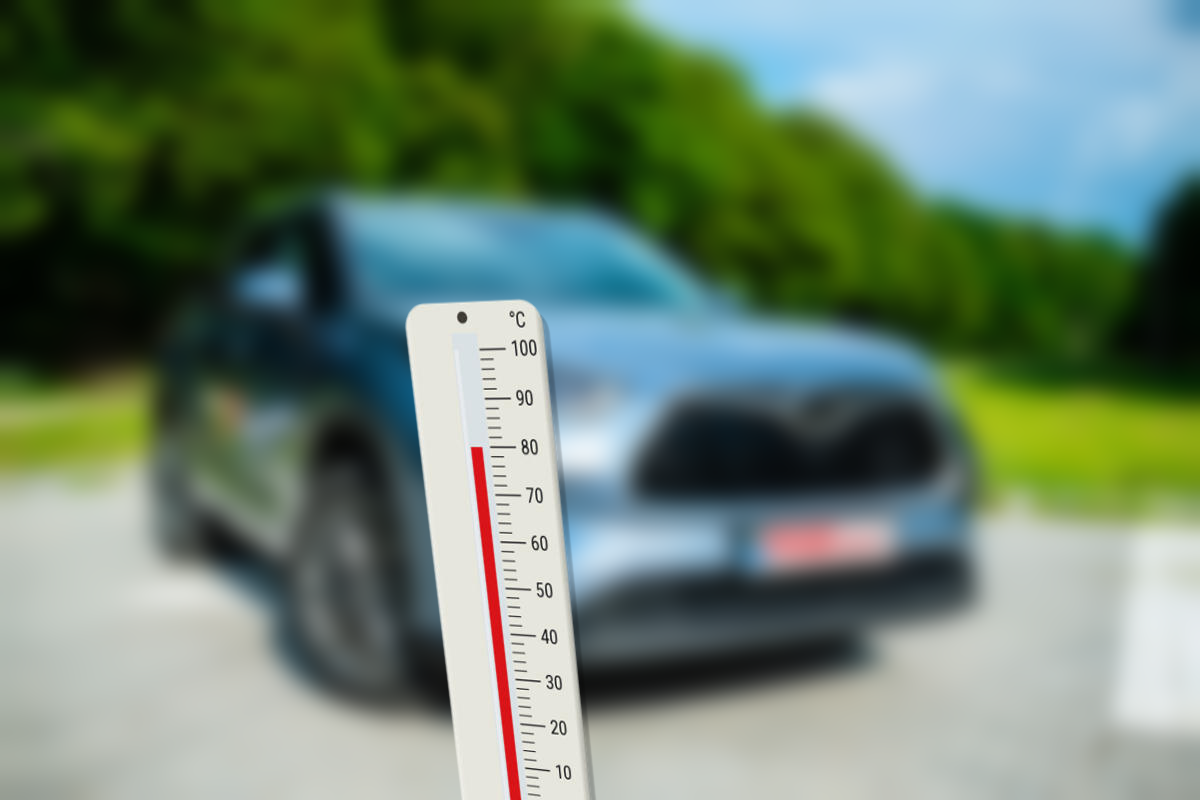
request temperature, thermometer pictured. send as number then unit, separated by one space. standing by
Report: 80 °C
